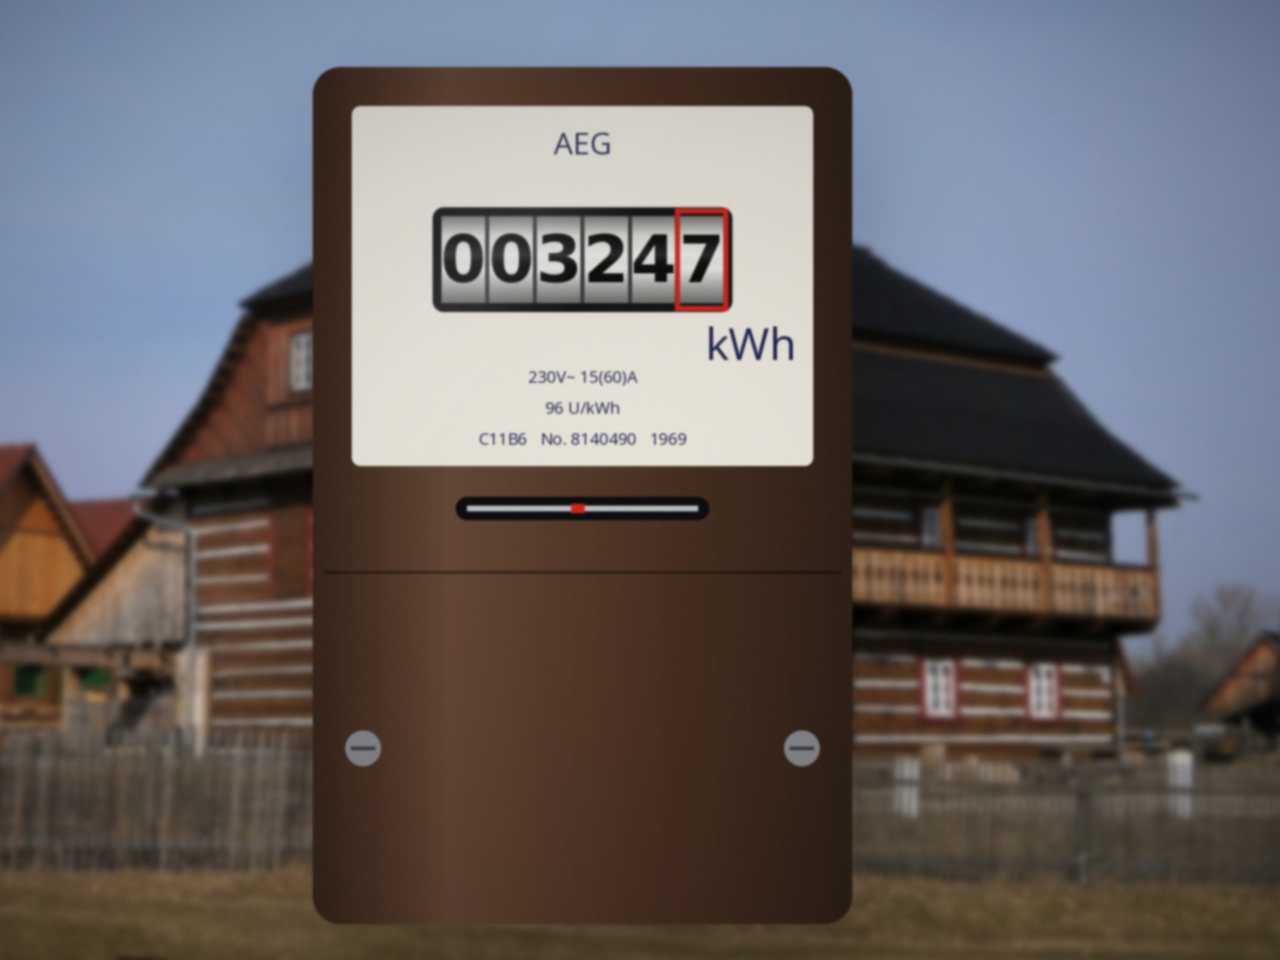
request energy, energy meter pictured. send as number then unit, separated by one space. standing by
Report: 324.7 kWh
